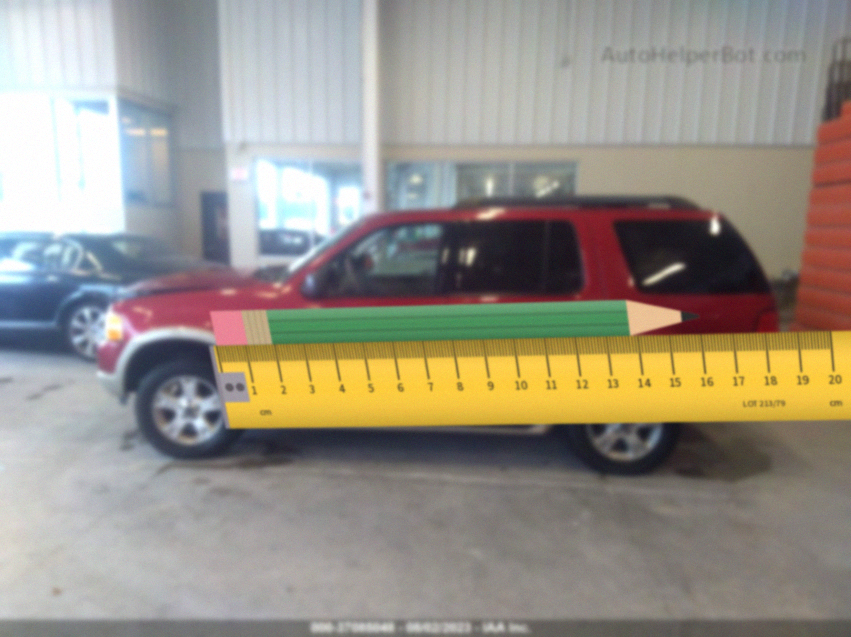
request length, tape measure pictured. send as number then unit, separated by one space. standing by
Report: 16 cm
